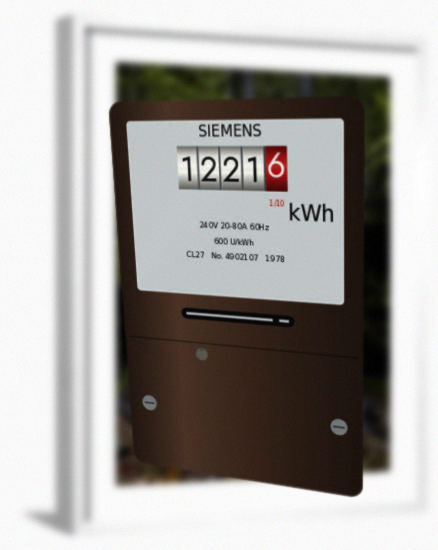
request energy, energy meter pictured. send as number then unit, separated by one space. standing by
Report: 1221.6 kWh
